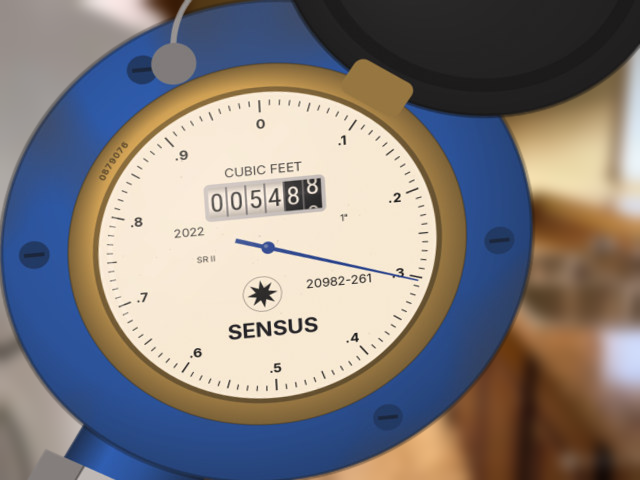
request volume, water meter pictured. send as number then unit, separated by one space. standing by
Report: 5488.30 ft³
